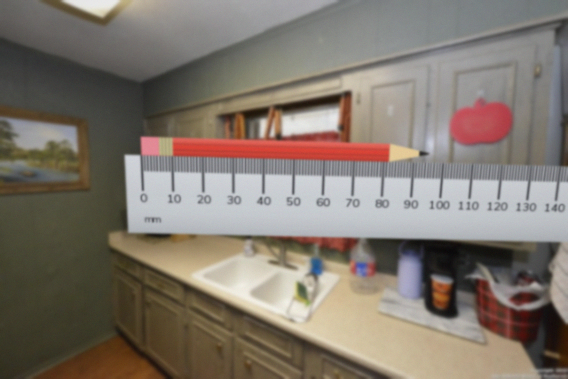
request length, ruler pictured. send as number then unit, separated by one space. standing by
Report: 95 mm
